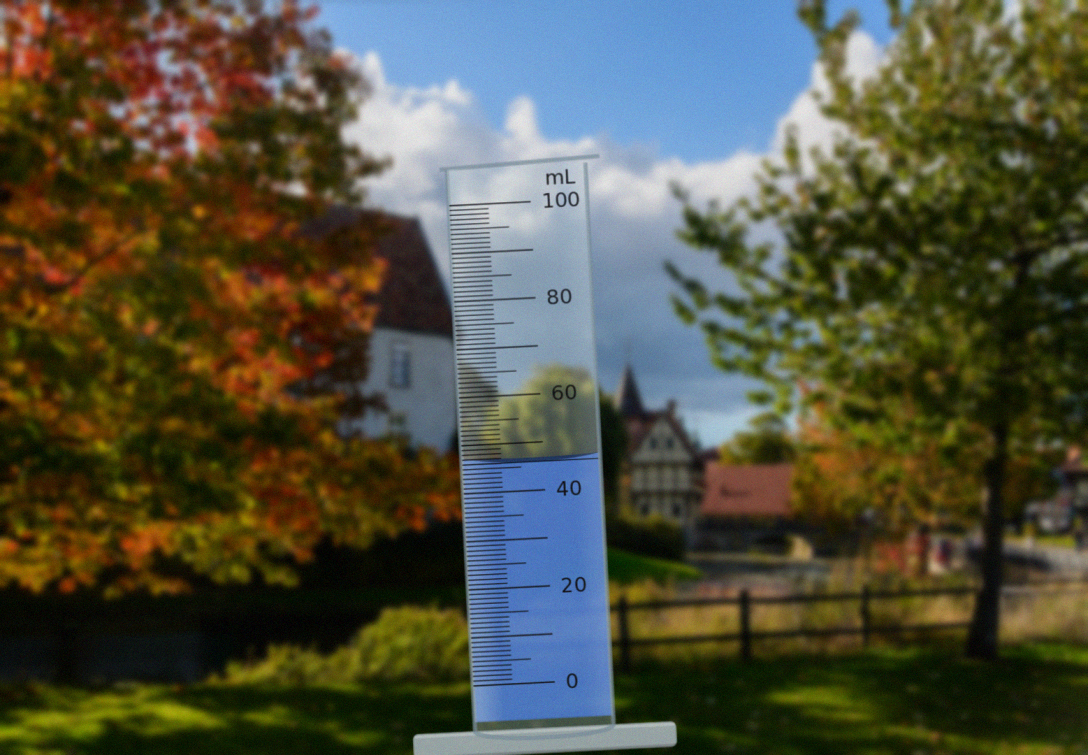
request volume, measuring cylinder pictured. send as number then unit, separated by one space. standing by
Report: 46 mL
